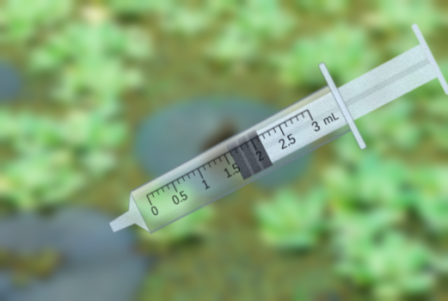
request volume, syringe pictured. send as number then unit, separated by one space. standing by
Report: 1.6 mL
